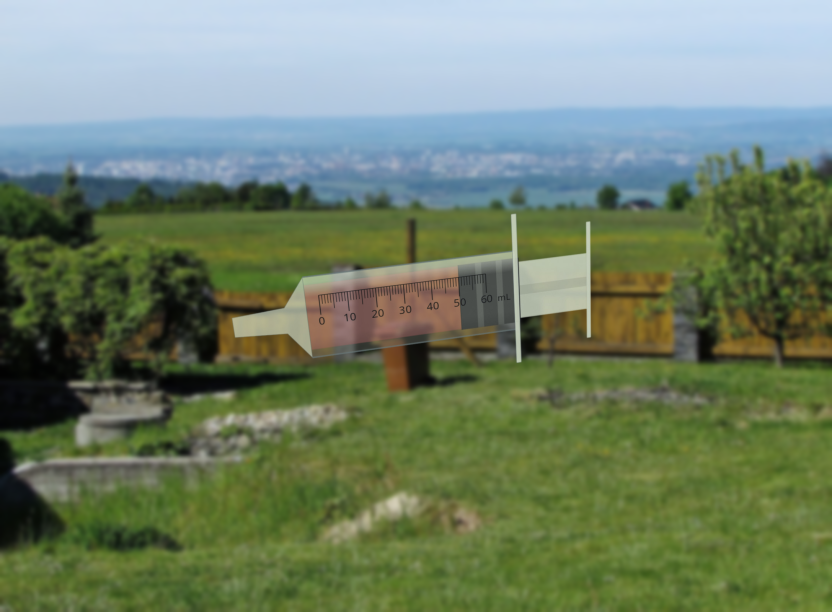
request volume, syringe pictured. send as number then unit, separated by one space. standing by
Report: 50 mL
